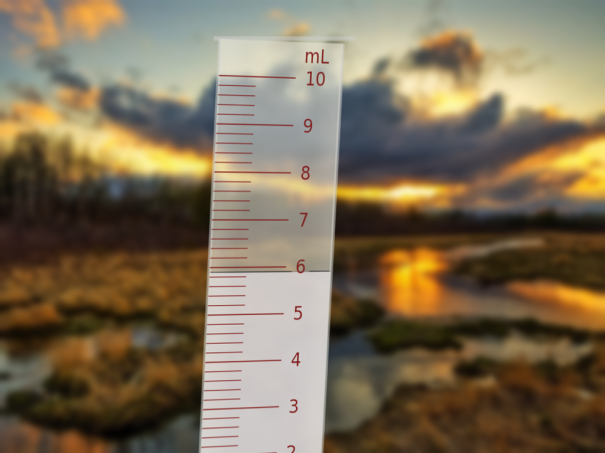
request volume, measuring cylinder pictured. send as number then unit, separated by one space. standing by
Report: 5.9 mL
